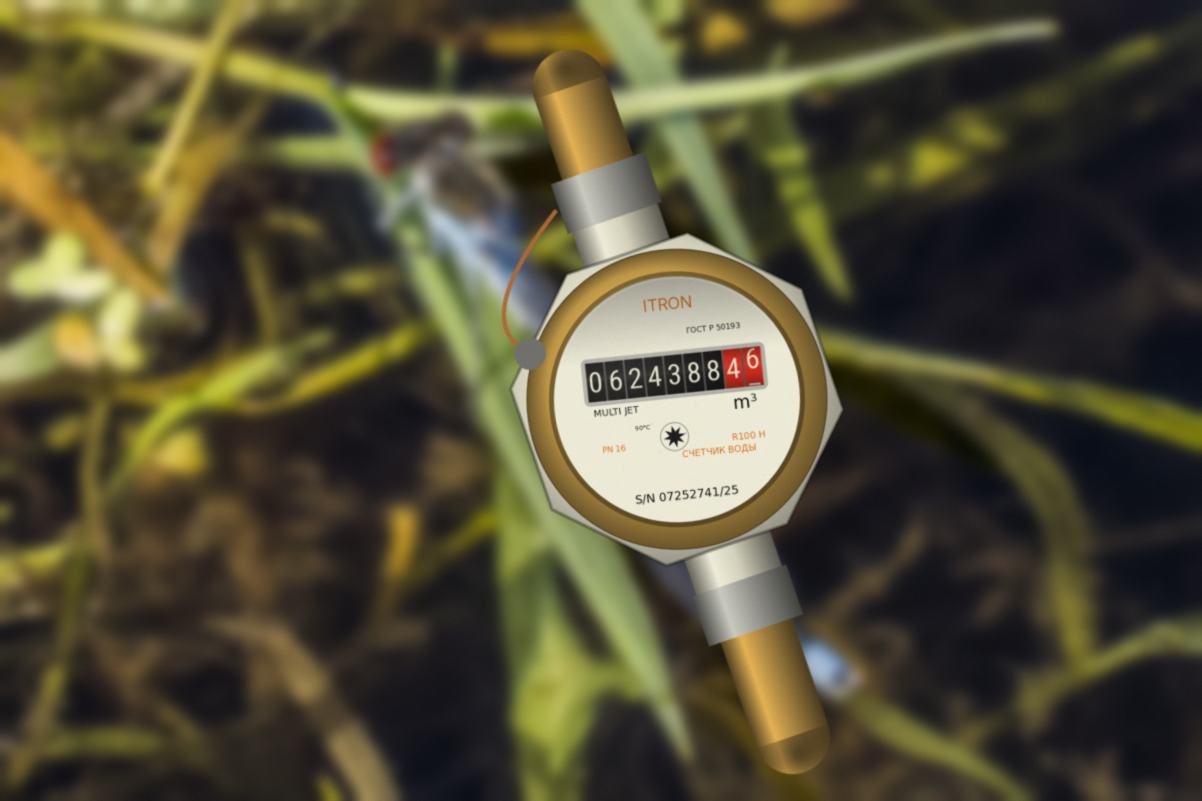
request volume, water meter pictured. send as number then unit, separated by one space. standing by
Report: 624388.46 m³
